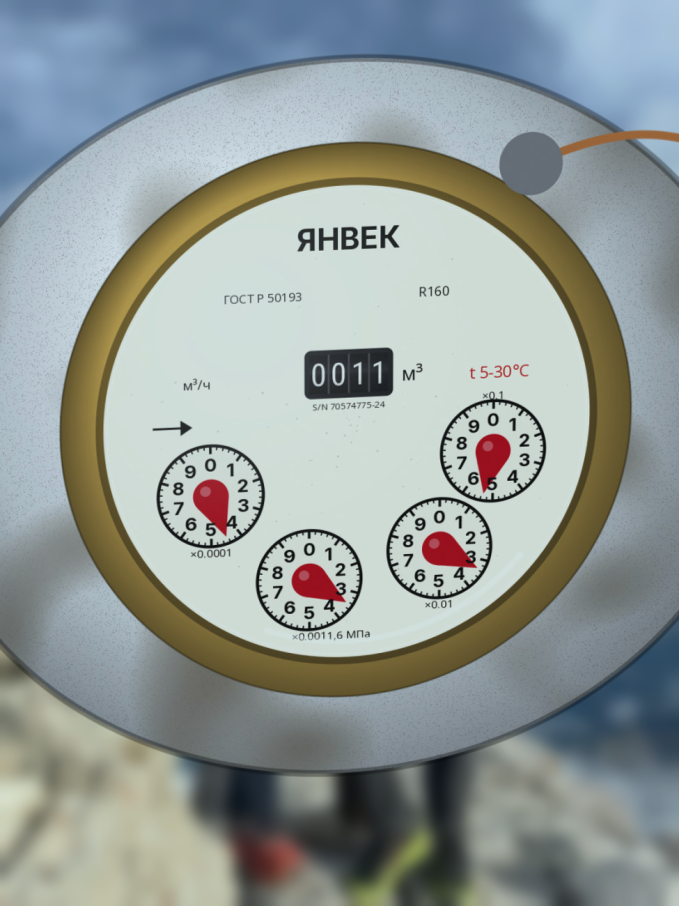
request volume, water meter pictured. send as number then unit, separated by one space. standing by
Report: 11.5334 m³
